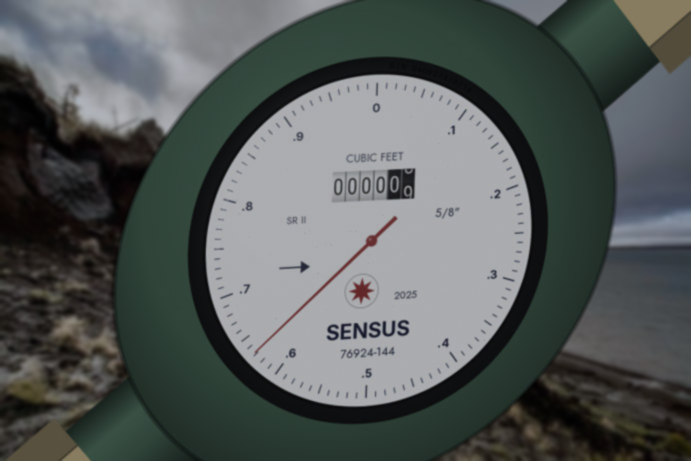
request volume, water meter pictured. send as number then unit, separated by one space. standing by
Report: 8.63 ft³
